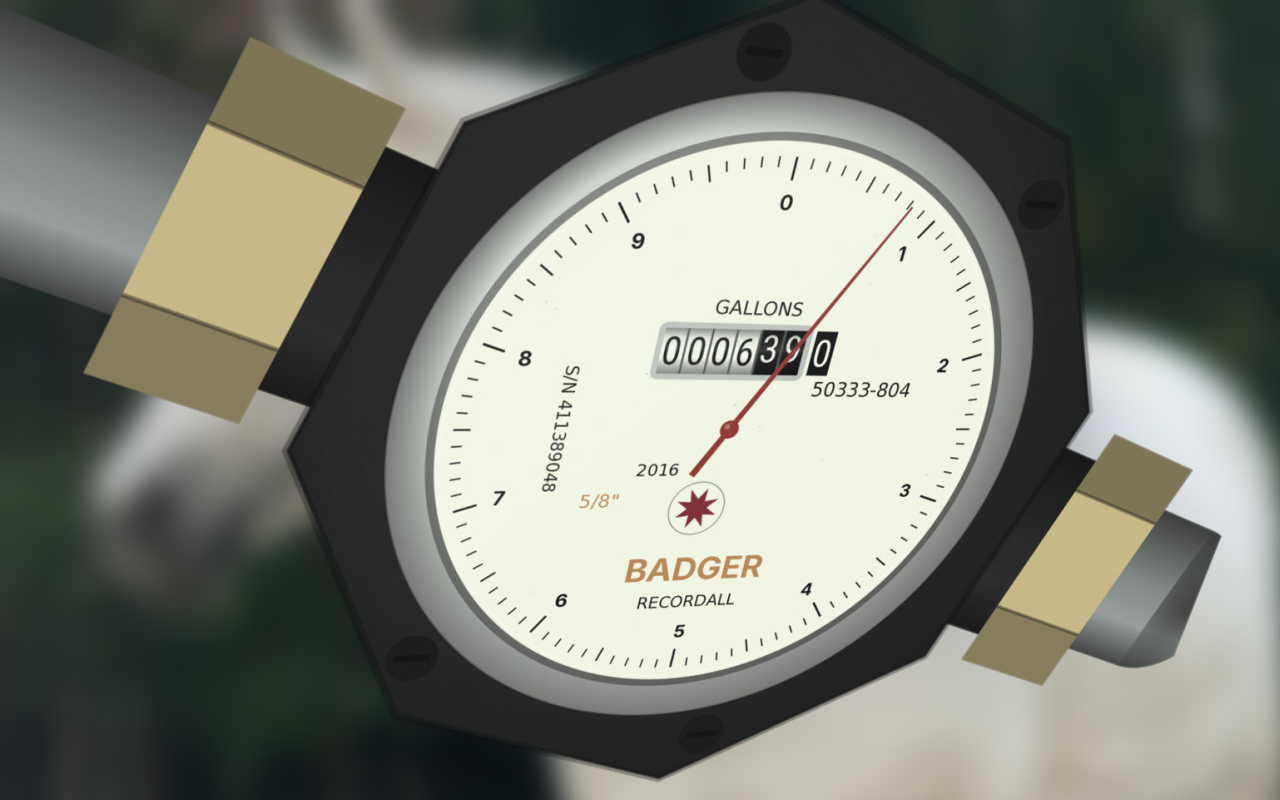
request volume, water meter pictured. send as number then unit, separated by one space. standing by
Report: 6390.8 gal
